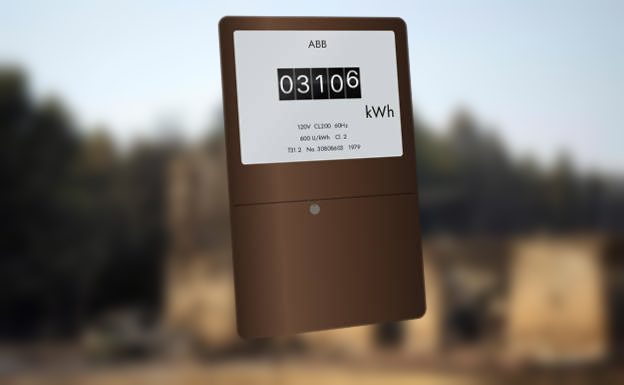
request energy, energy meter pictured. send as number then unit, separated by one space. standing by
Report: 3106 kWh
